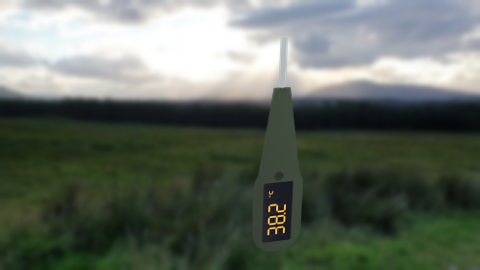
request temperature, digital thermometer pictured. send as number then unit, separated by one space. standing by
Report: 38.2 °C
